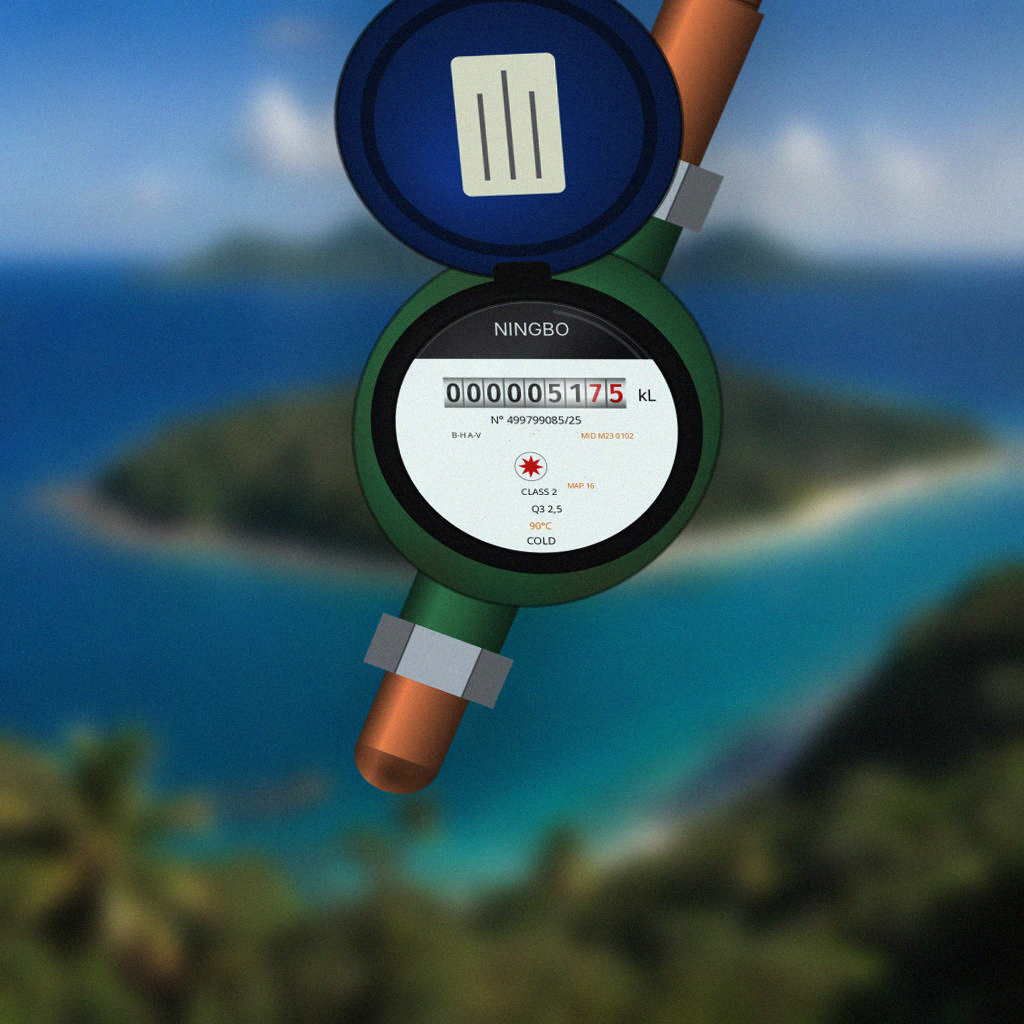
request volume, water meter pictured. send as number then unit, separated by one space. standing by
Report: 51.75 kL
